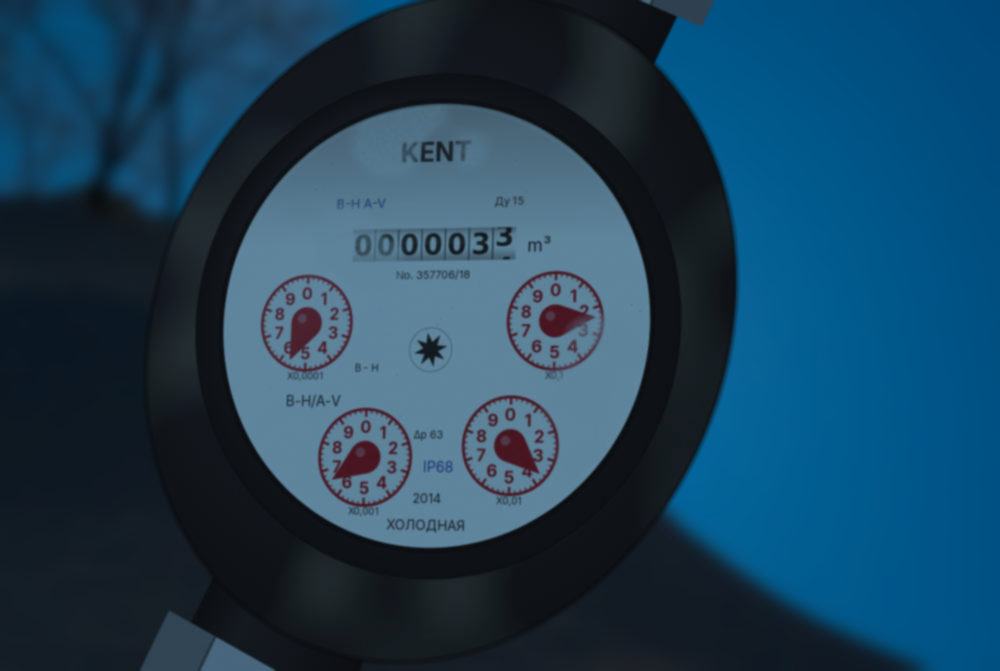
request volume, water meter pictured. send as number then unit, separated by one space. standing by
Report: 33.2365 m³
